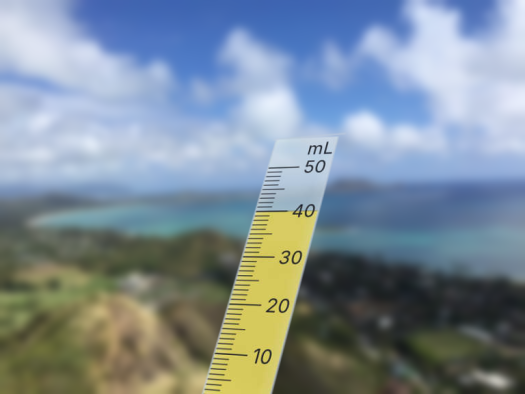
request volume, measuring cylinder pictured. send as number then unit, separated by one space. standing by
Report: 40 mL
